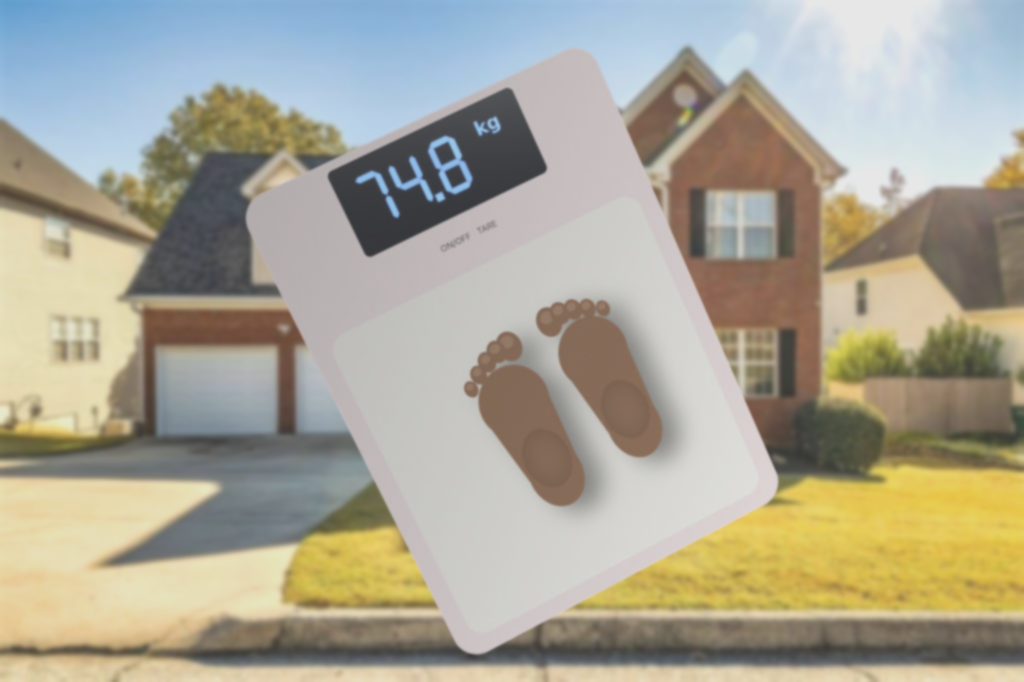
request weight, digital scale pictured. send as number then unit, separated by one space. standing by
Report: 74.8 kg
